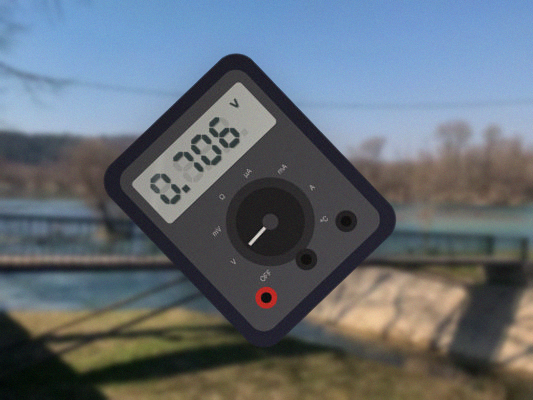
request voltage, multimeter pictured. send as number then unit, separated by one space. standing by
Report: 0.706 V
